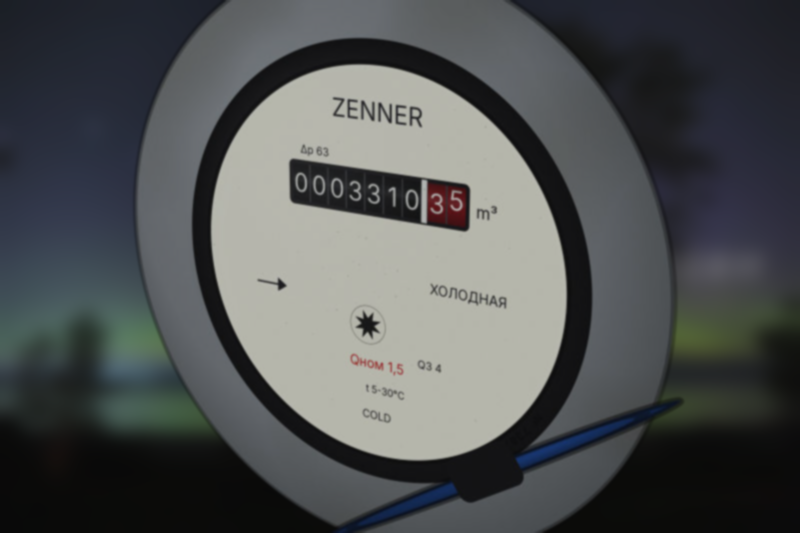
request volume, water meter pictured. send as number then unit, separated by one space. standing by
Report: 3310.35 m³
